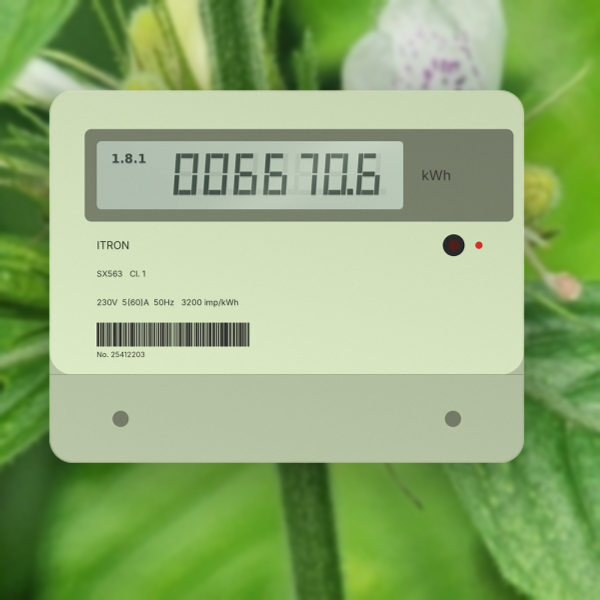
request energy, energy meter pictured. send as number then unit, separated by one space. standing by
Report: 6670.6 kWh
